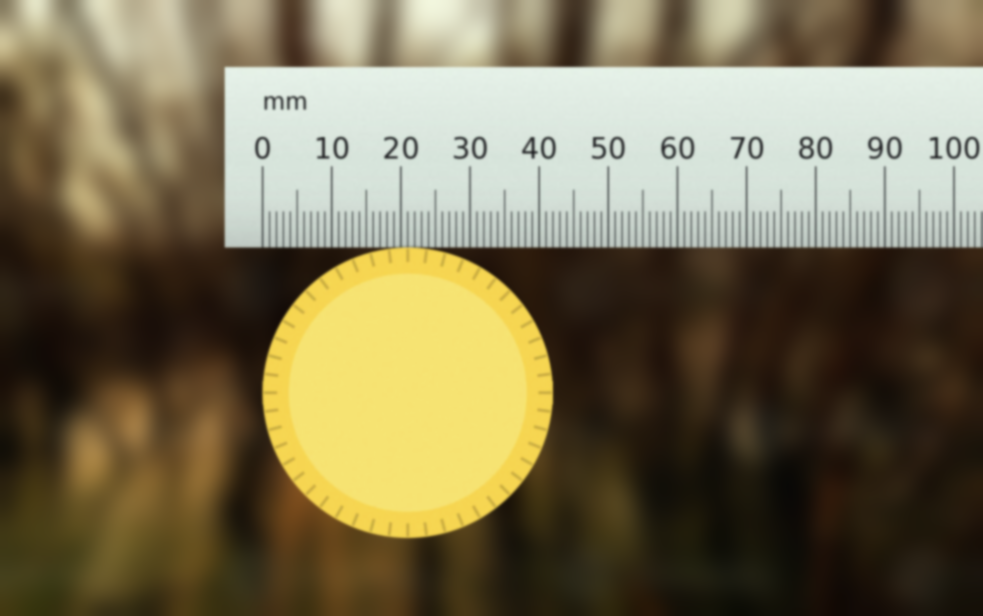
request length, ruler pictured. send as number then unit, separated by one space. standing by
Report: 42 mm
